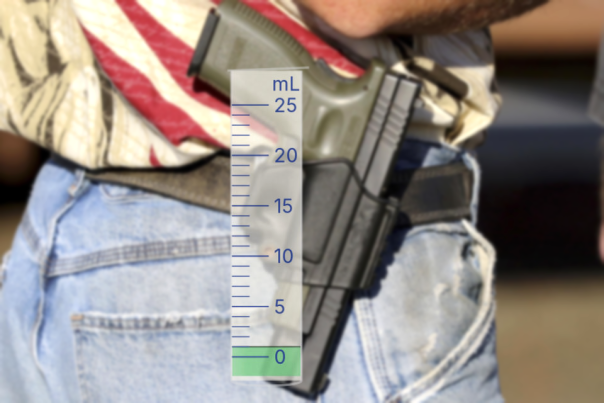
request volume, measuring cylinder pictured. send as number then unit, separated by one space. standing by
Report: 1 mL
